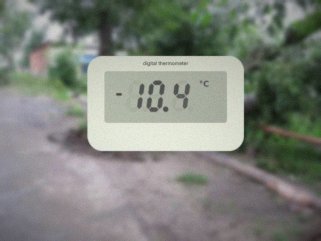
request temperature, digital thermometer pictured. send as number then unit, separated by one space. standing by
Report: -10.4 °C
